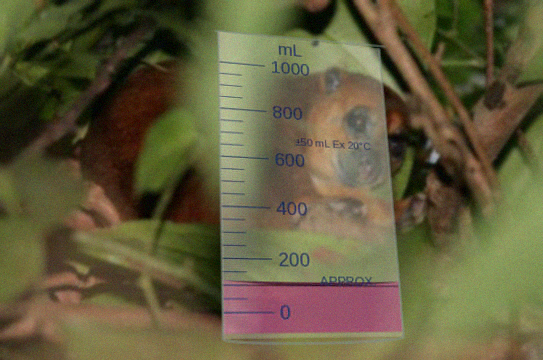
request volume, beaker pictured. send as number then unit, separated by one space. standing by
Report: 100 mL
